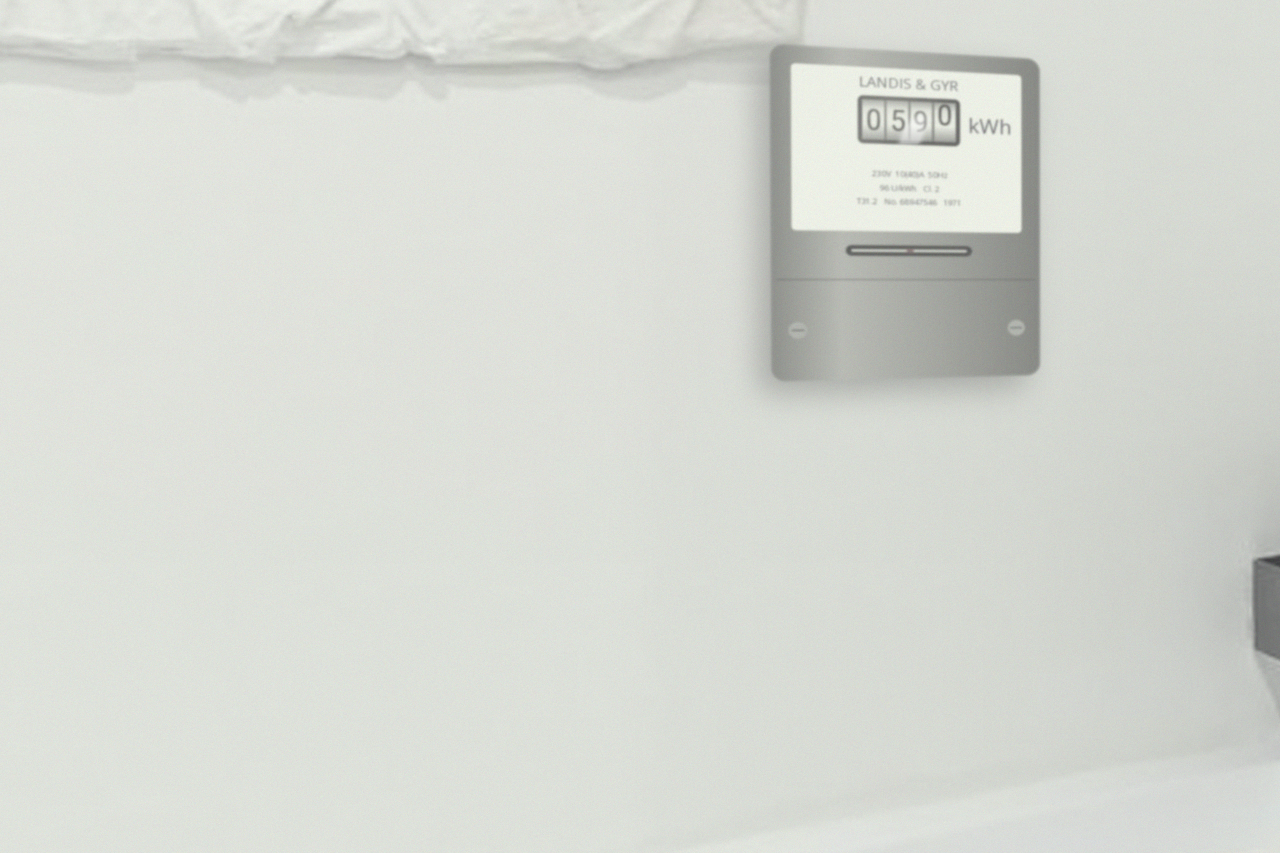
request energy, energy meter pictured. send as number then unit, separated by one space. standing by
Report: 590 kWh
